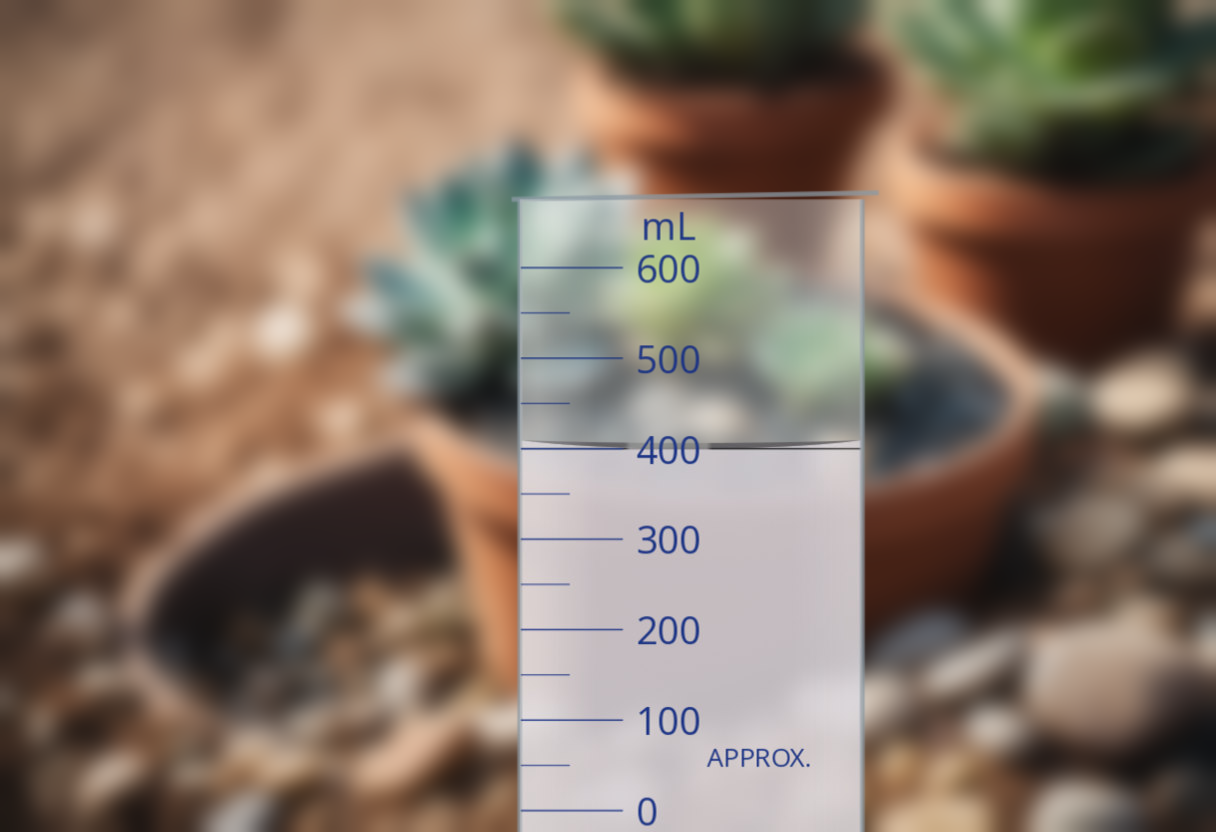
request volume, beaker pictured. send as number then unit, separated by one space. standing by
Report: 400 mL
